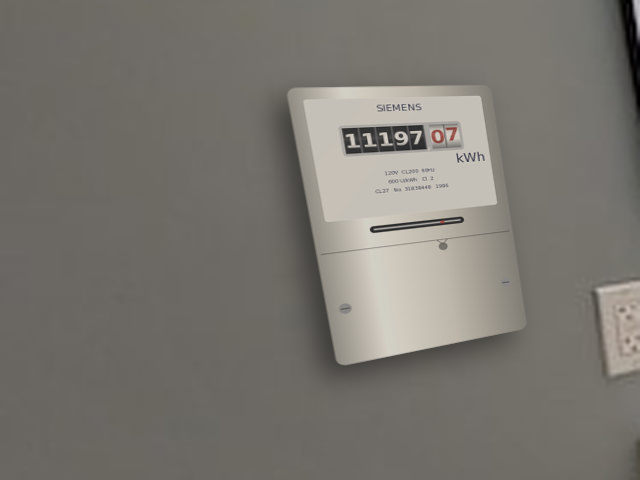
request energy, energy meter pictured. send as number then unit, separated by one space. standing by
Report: 11197.07 kWh
